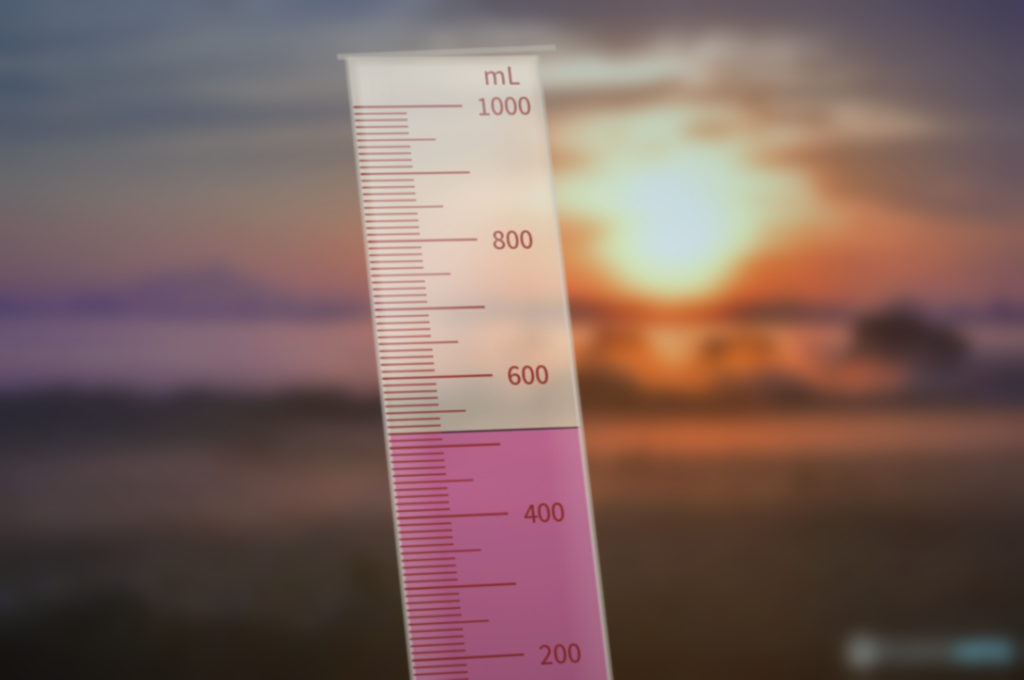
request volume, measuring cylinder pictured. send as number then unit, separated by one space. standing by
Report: 520 mL
